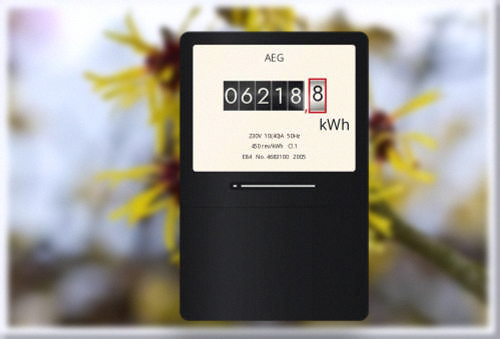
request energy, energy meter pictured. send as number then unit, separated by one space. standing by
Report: 6218.8 kWh
